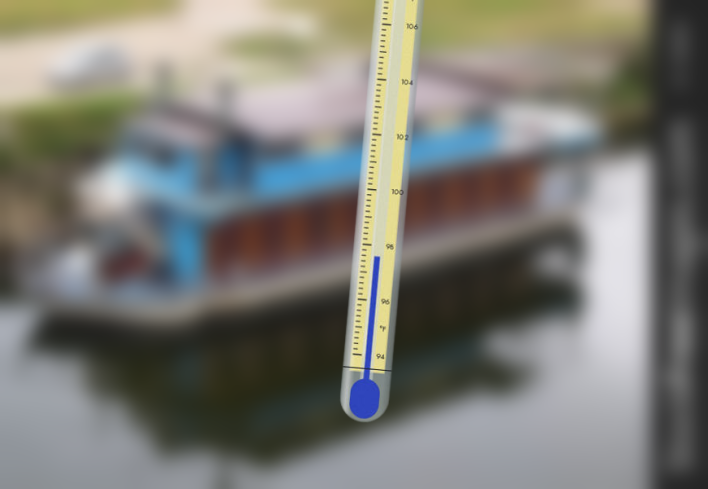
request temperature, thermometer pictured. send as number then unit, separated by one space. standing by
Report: 97.6 °F
